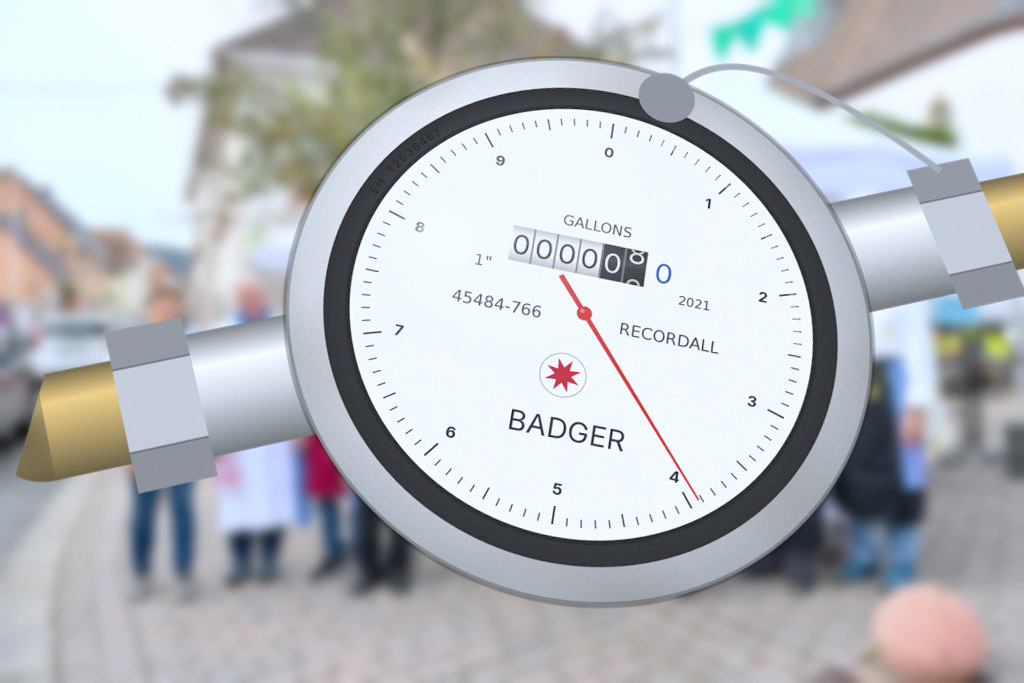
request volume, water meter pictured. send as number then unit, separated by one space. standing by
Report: 83.9 gal
